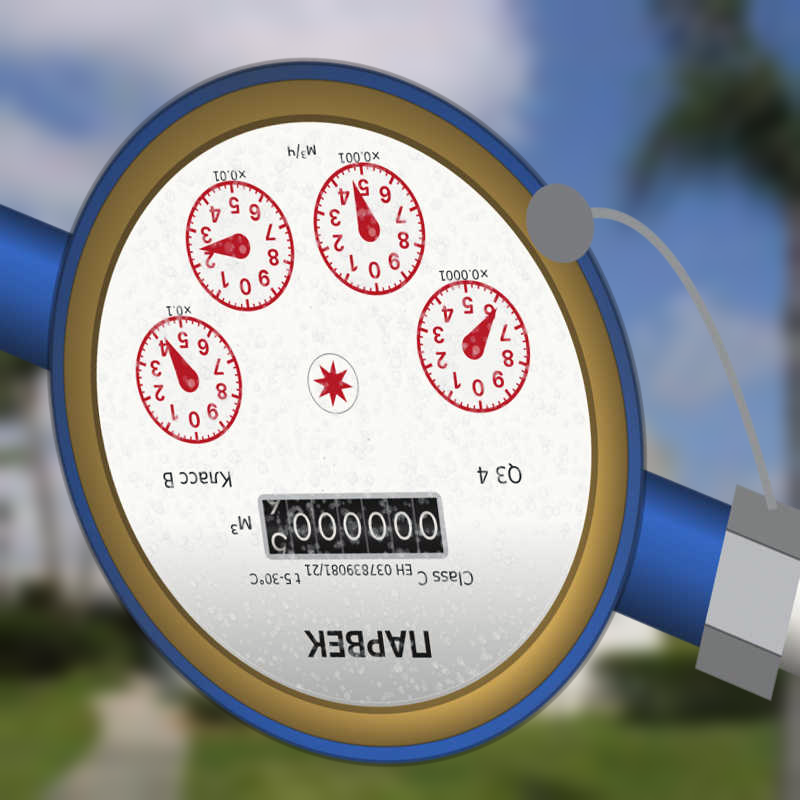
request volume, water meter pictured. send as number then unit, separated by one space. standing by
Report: 5.4246 m³
